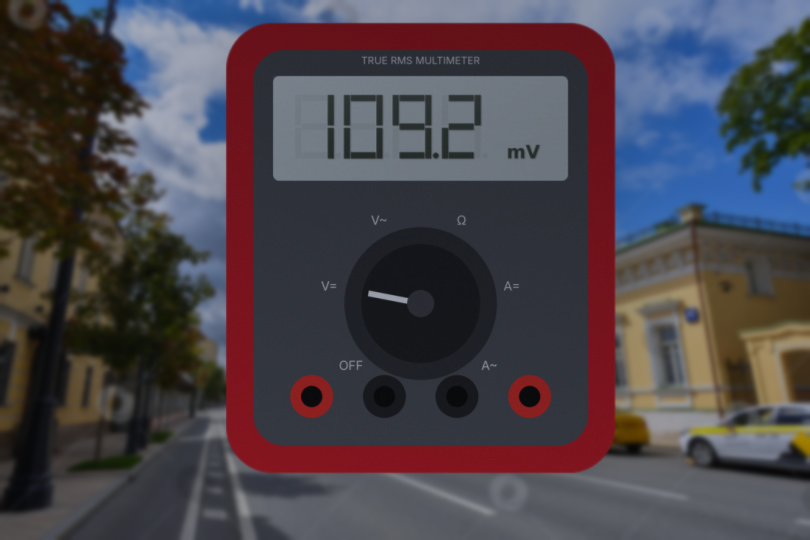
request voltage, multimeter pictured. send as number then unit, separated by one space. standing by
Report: 109.2 mV
